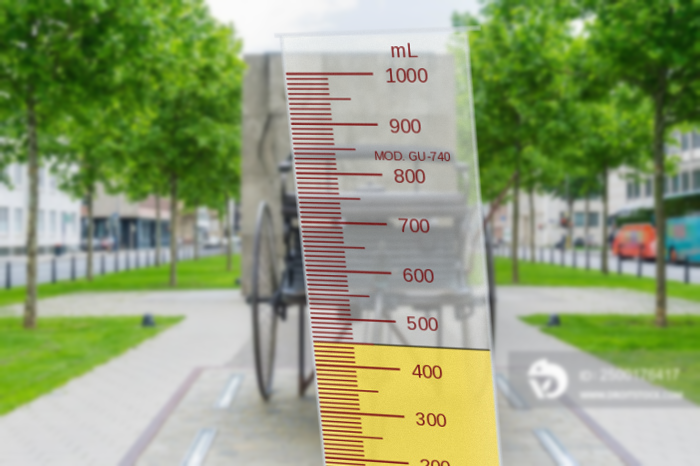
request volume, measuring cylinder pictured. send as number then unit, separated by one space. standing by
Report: 450 mL
